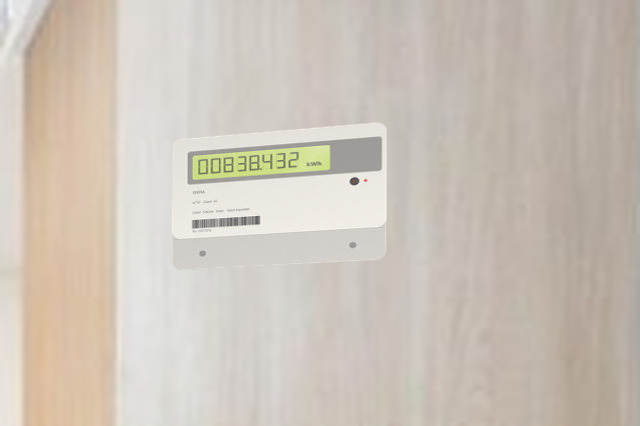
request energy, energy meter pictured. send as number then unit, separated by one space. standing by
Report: 838.432 kWh
